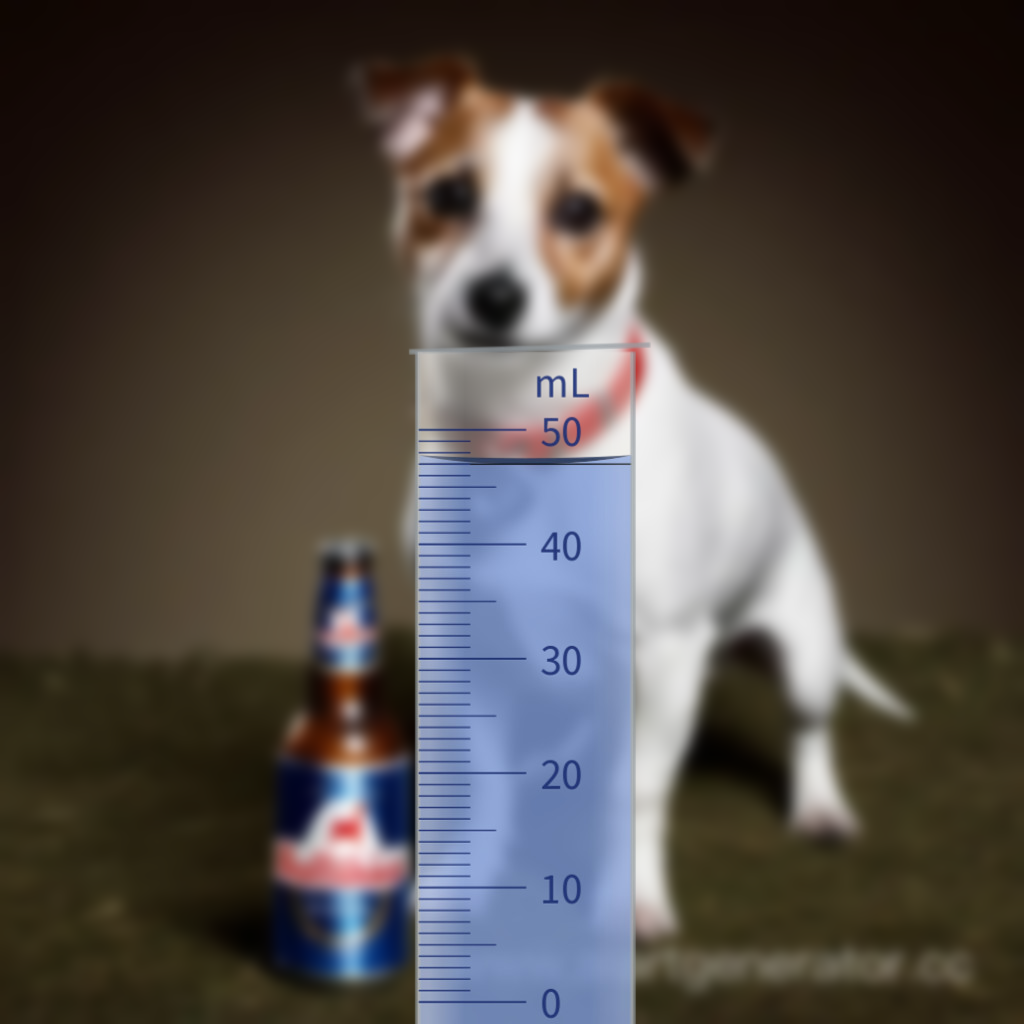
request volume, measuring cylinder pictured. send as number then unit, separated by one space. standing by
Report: 47 mL
